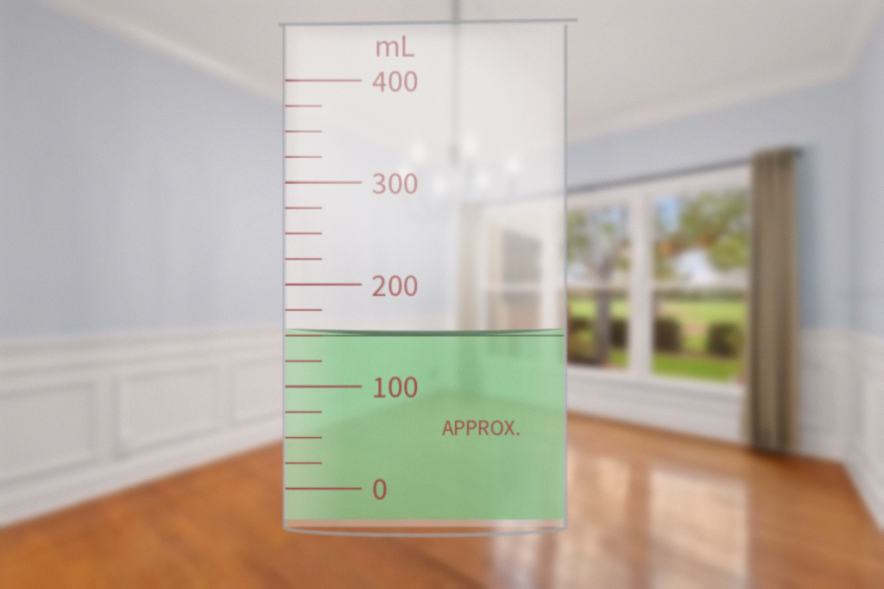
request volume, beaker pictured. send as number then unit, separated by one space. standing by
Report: 150 mL
